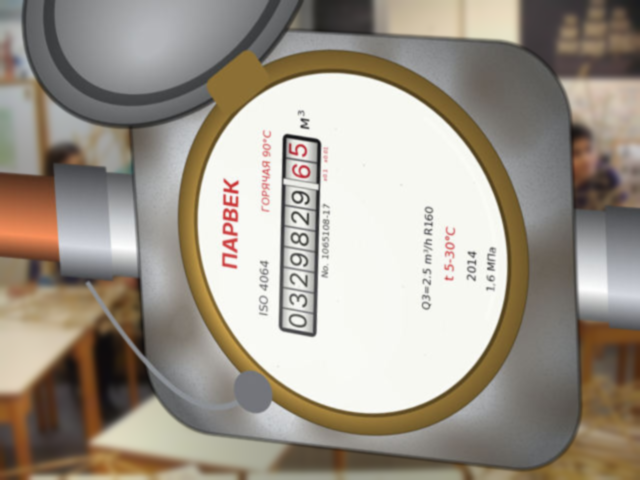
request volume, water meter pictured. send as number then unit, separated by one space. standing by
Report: 329829.65 m³
